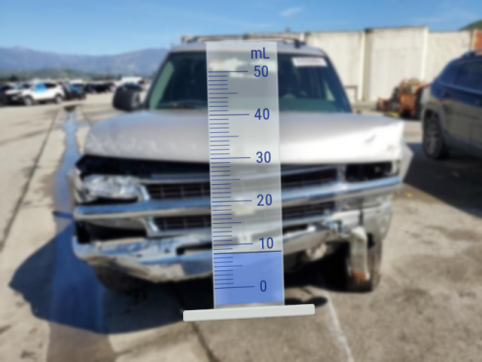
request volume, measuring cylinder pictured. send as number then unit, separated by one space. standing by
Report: 8 mL
